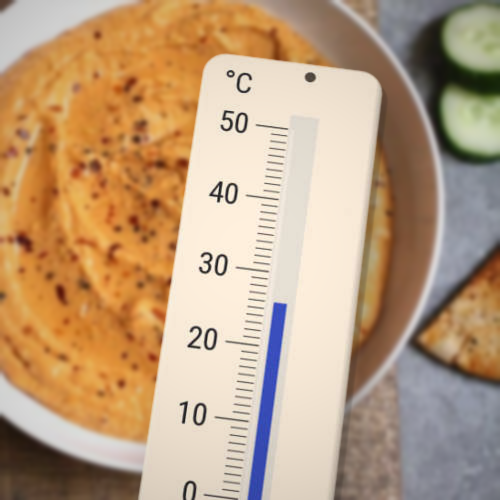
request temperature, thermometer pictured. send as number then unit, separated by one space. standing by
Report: 26 °C
